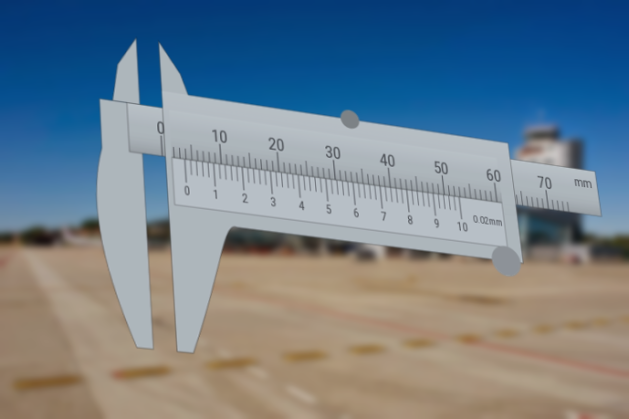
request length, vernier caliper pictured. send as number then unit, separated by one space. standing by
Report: 3.8 mm
